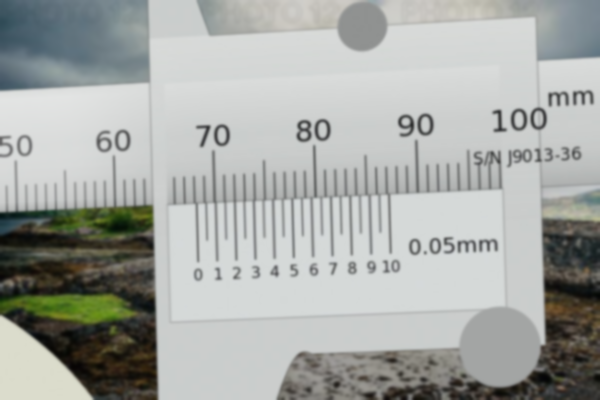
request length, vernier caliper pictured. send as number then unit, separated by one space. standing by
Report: 68.2 mm
